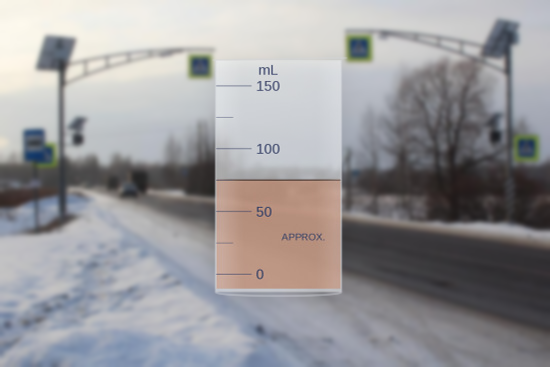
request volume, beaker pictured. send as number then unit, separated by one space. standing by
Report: 75 mL
